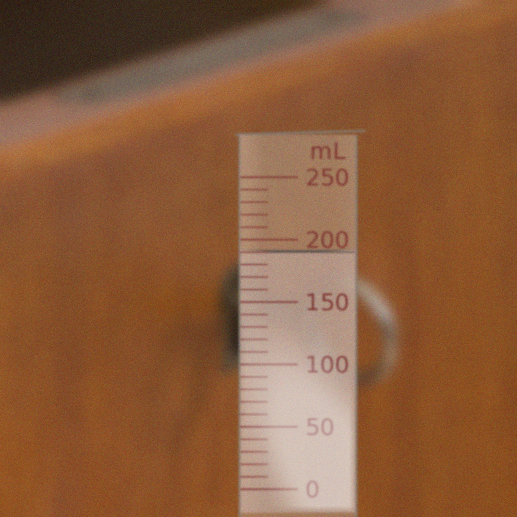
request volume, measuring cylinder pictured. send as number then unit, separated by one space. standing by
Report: 190 mL
